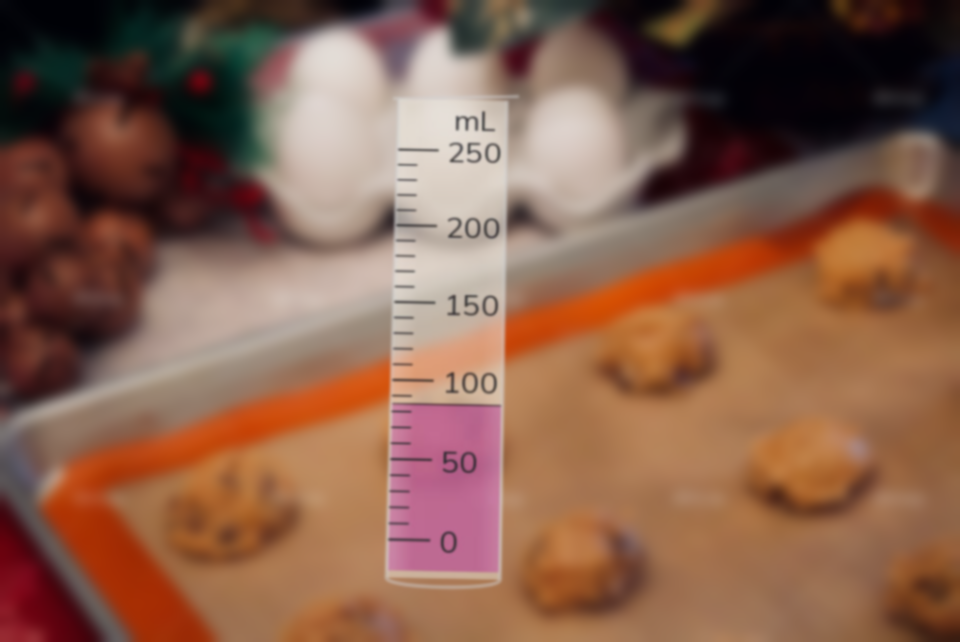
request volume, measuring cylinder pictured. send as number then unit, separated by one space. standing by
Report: 85 mL
